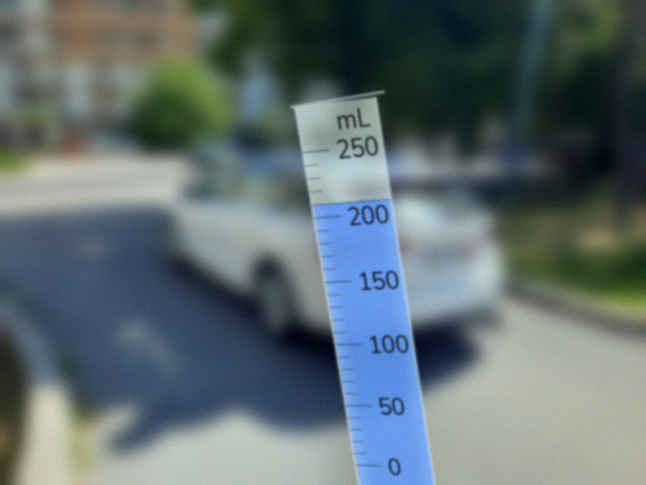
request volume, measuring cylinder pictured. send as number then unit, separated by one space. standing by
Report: 210 mL
